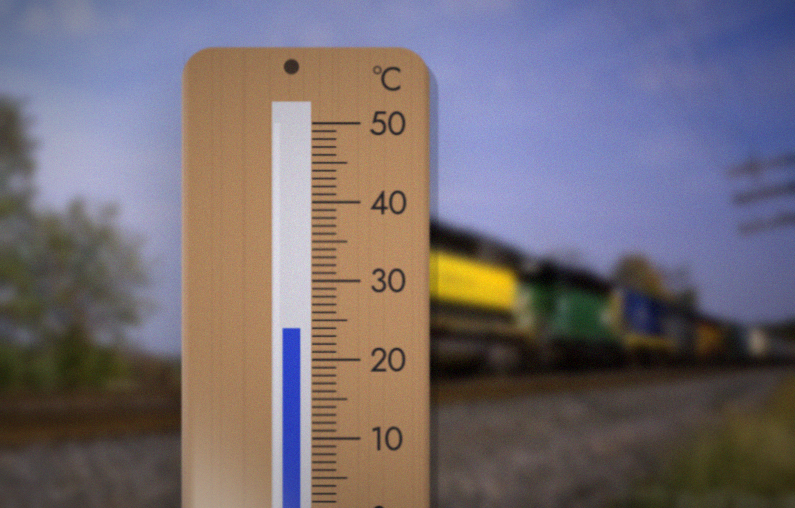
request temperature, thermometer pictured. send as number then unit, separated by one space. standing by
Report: 24 °C
